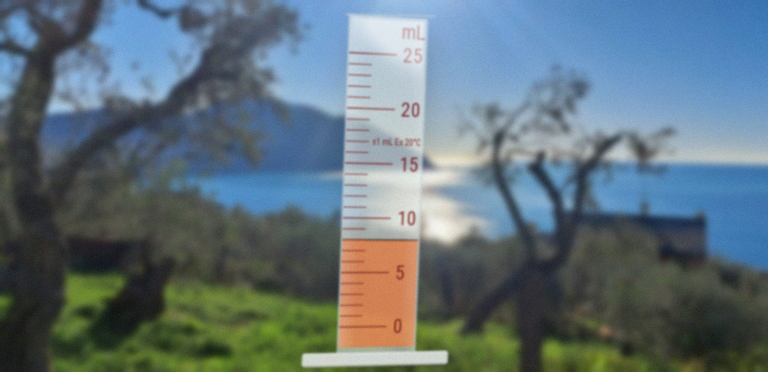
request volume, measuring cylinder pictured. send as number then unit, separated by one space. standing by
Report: 8 mL
